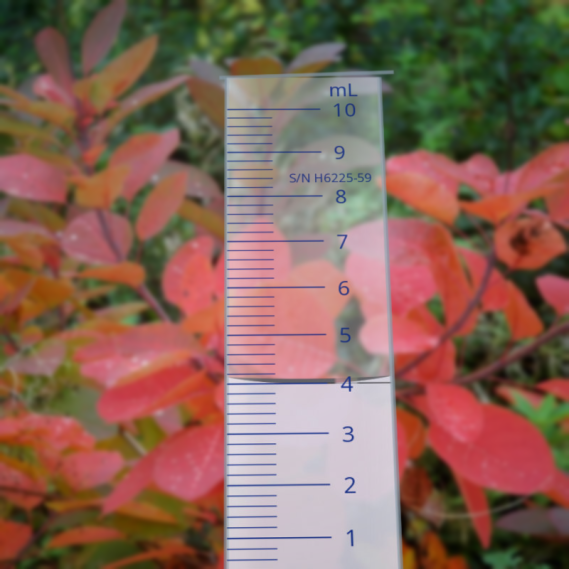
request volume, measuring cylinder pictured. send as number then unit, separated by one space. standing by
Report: 4 mL
